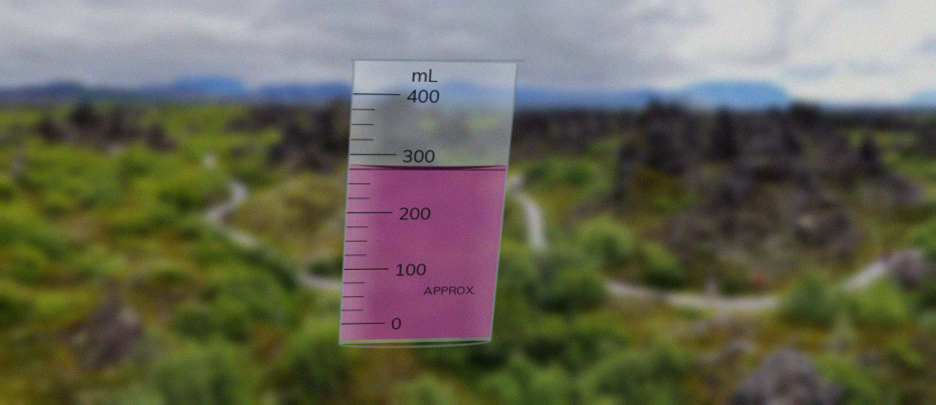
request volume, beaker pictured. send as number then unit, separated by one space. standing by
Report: 275 mL
